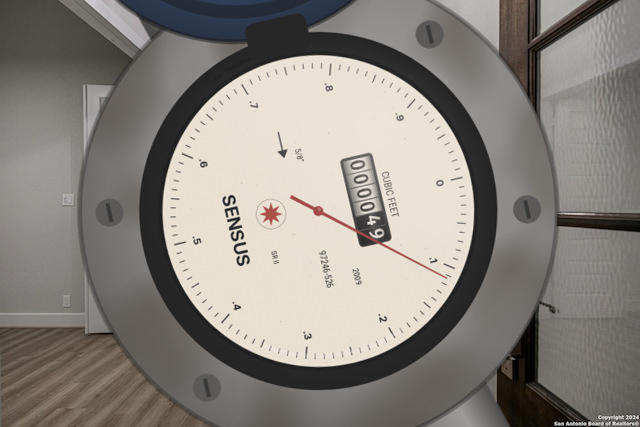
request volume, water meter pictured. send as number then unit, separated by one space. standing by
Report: 49.11 ft³
